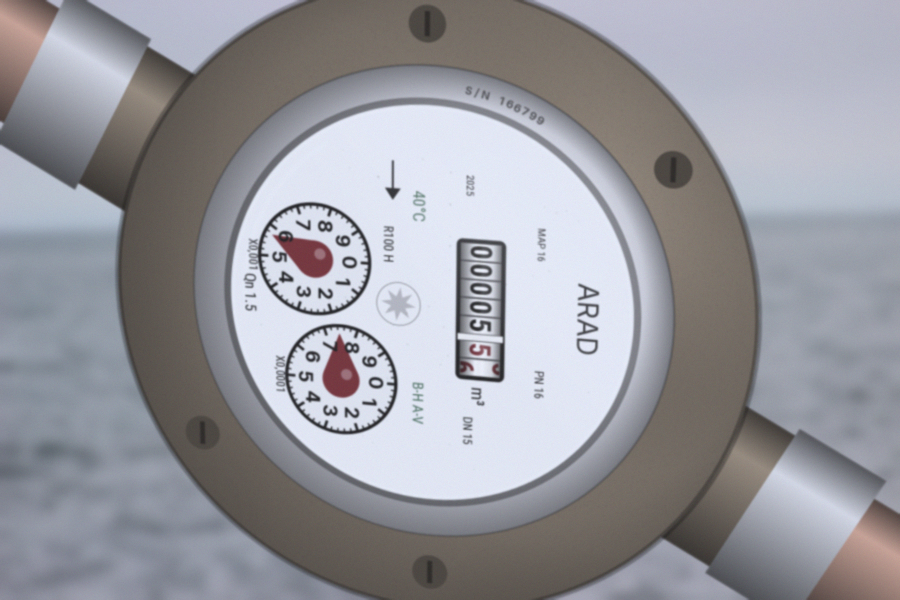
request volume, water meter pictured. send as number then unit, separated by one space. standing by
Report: 5.5557 m³
